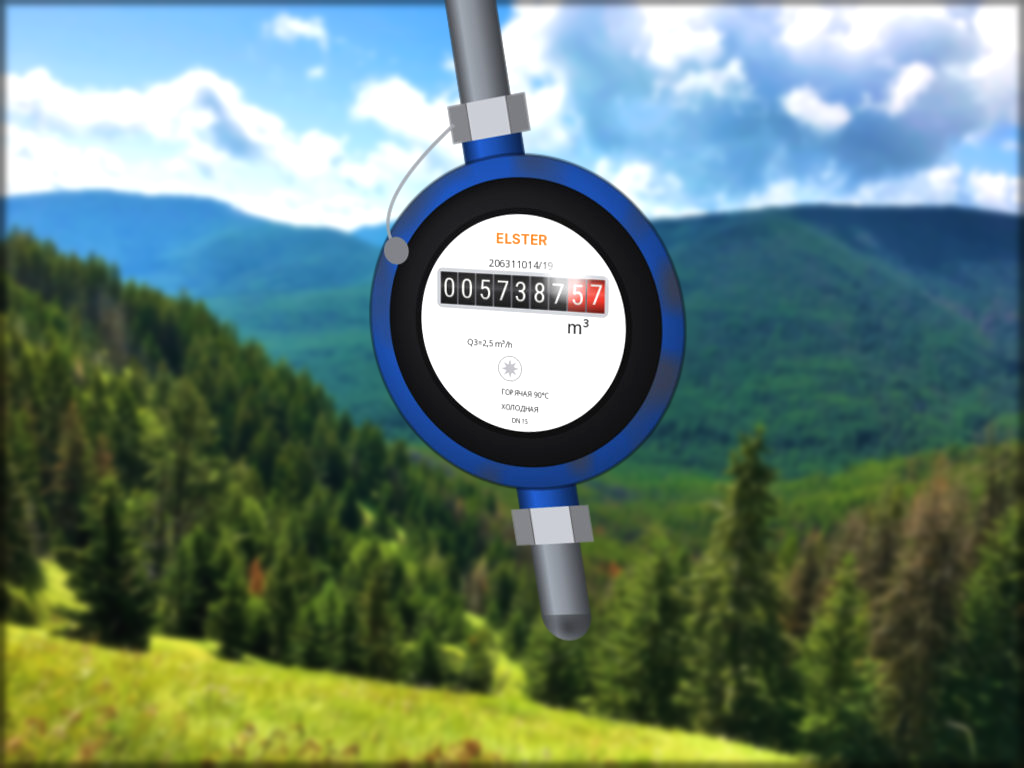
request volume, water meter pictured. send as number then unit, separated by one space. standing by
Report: 57387.57 m³
